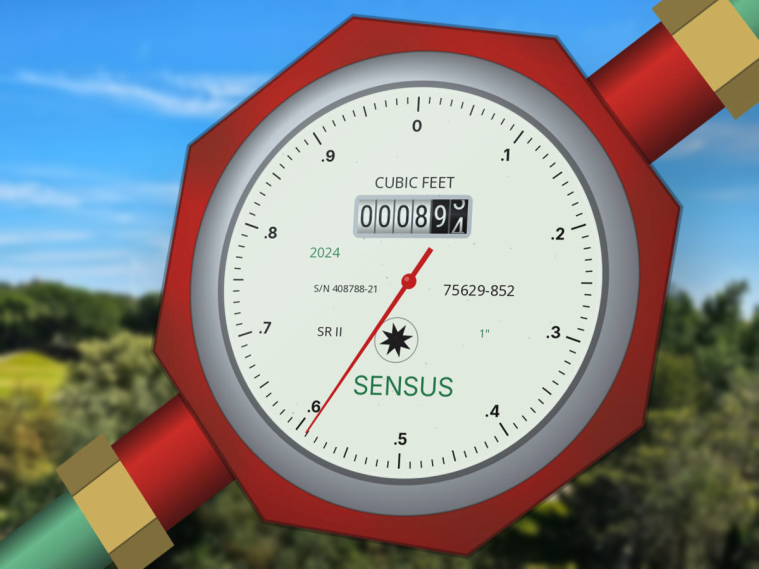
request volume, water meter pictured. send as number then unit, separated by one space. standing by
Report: 893.59 ft³
